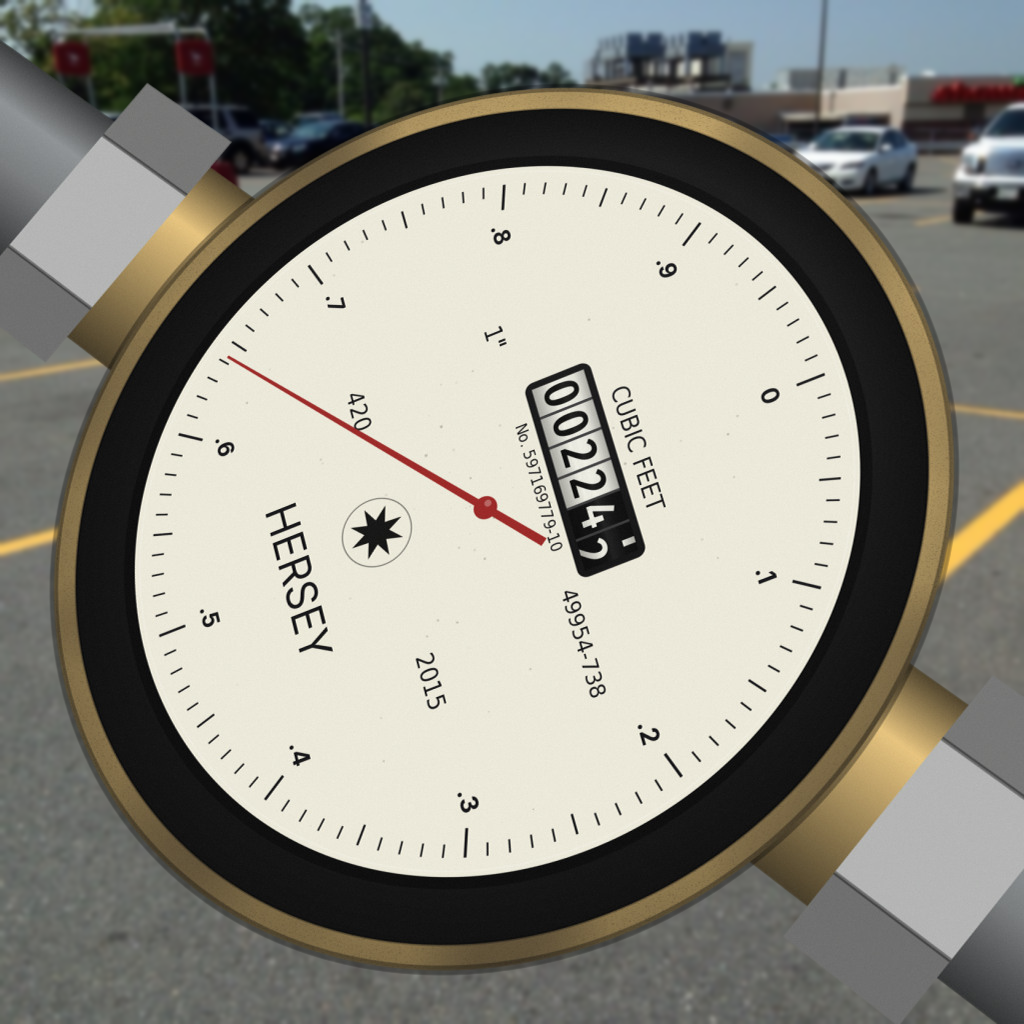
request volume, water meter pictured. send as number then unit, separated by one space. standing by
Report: 2241.64 ft³
